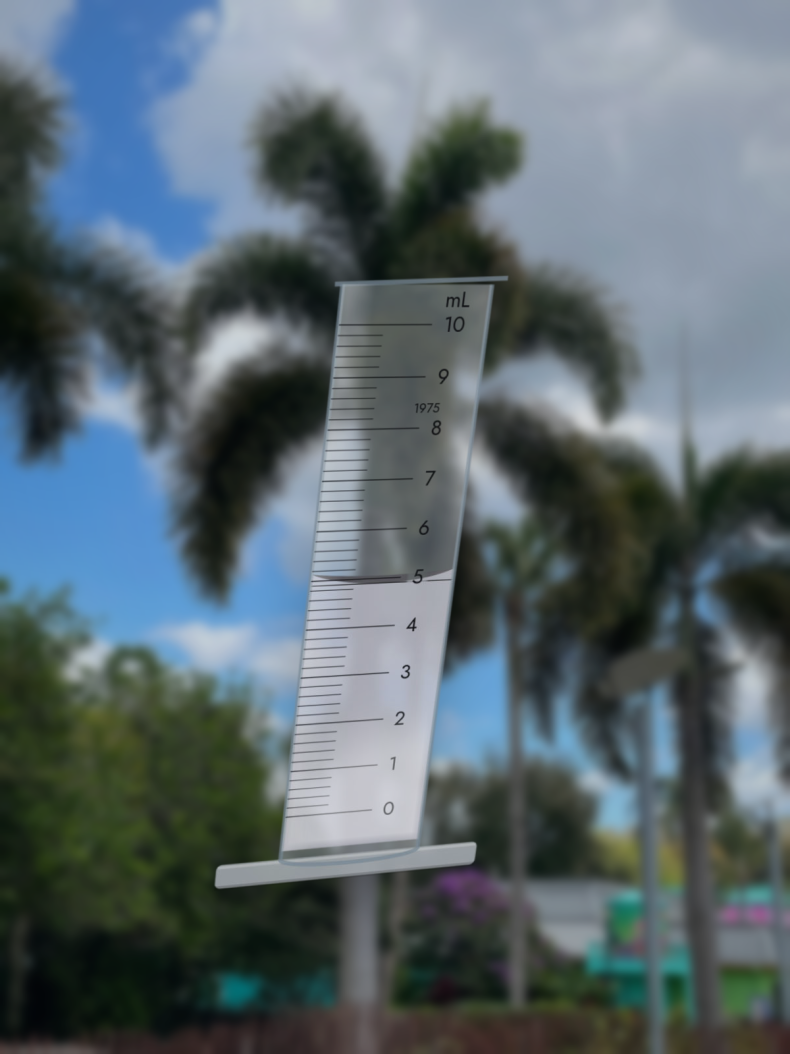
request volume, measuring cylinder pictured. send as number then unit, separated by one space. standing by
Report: 4.9 mL
